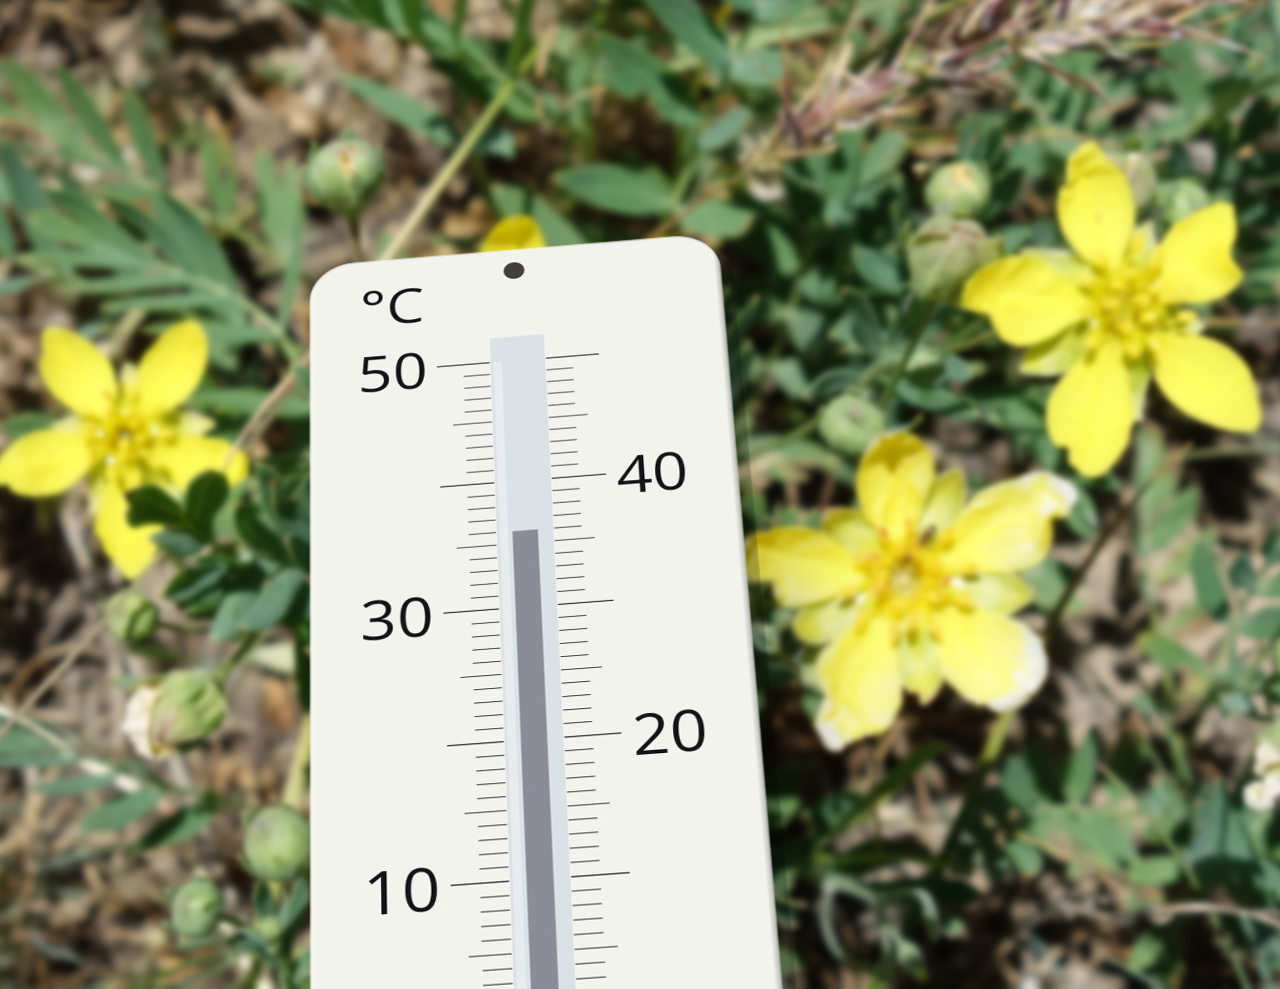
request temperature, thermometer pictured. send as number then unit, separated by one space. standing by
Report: 36 °C
